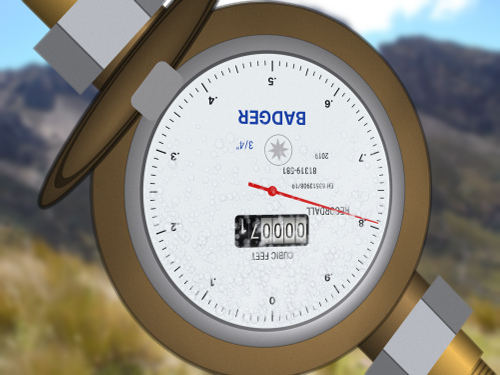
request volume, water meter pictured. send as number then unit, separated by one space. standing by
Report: 70.79 ft³
